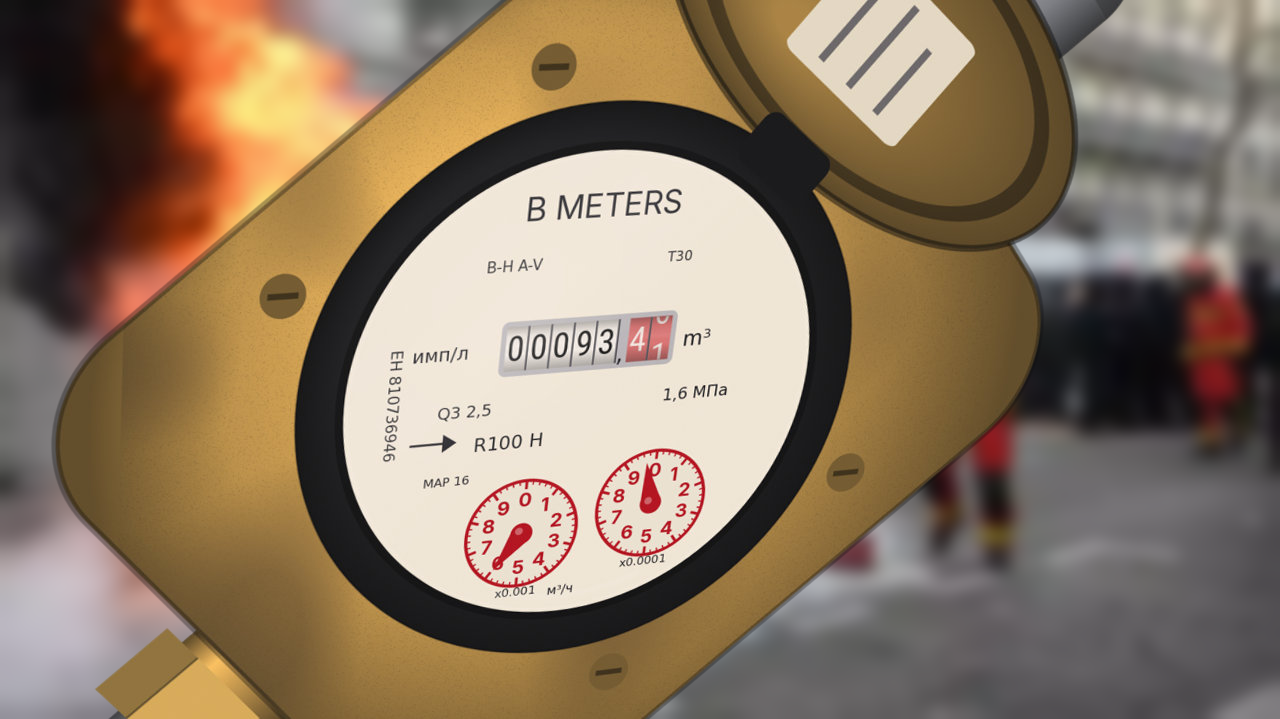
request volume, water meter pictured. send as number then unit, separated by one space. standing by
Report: 93.4059 m³
